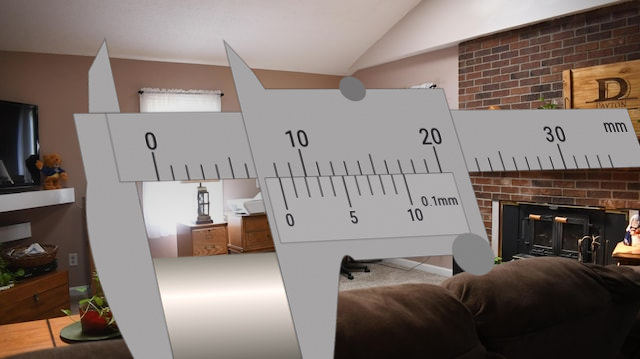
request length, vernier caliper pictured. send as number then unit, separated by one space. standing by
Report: 8.1 mm
